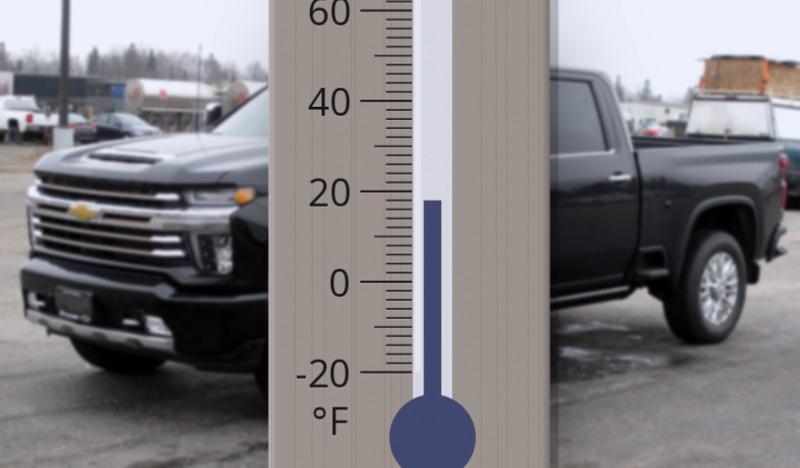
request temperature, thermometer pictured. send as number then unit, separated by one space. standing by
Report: 18 °F
